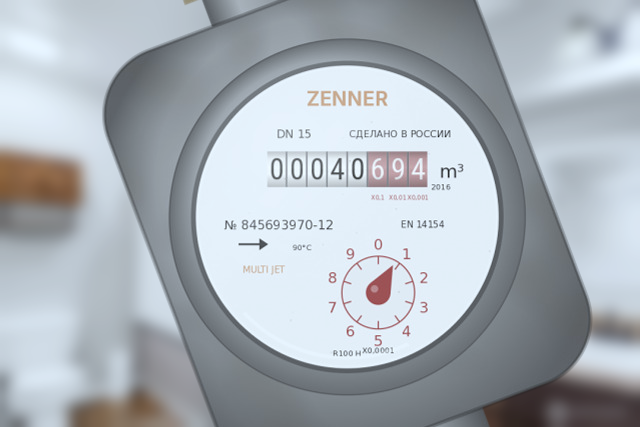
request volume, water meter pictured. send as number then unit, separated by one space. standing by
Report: 40.6940 m³
